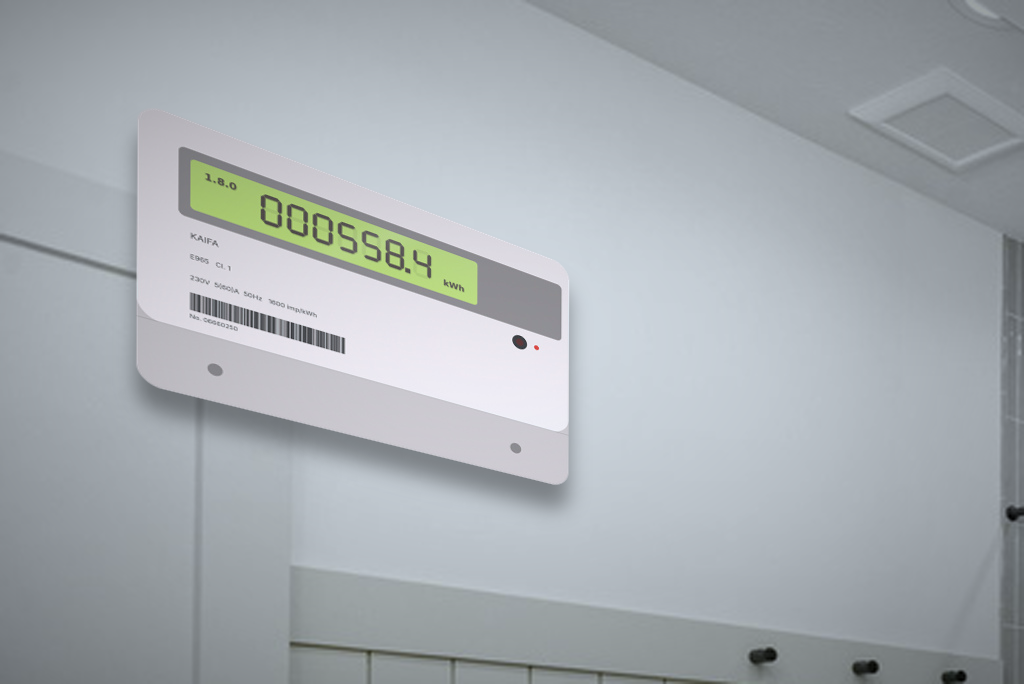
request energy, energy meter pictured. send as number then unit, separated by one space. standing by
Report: 558.4 kWh
